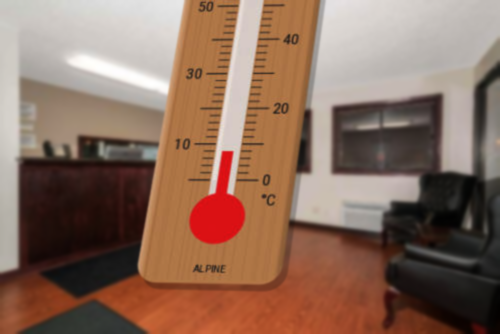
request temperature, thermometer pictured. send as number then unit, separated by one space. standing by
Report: 8 °C
